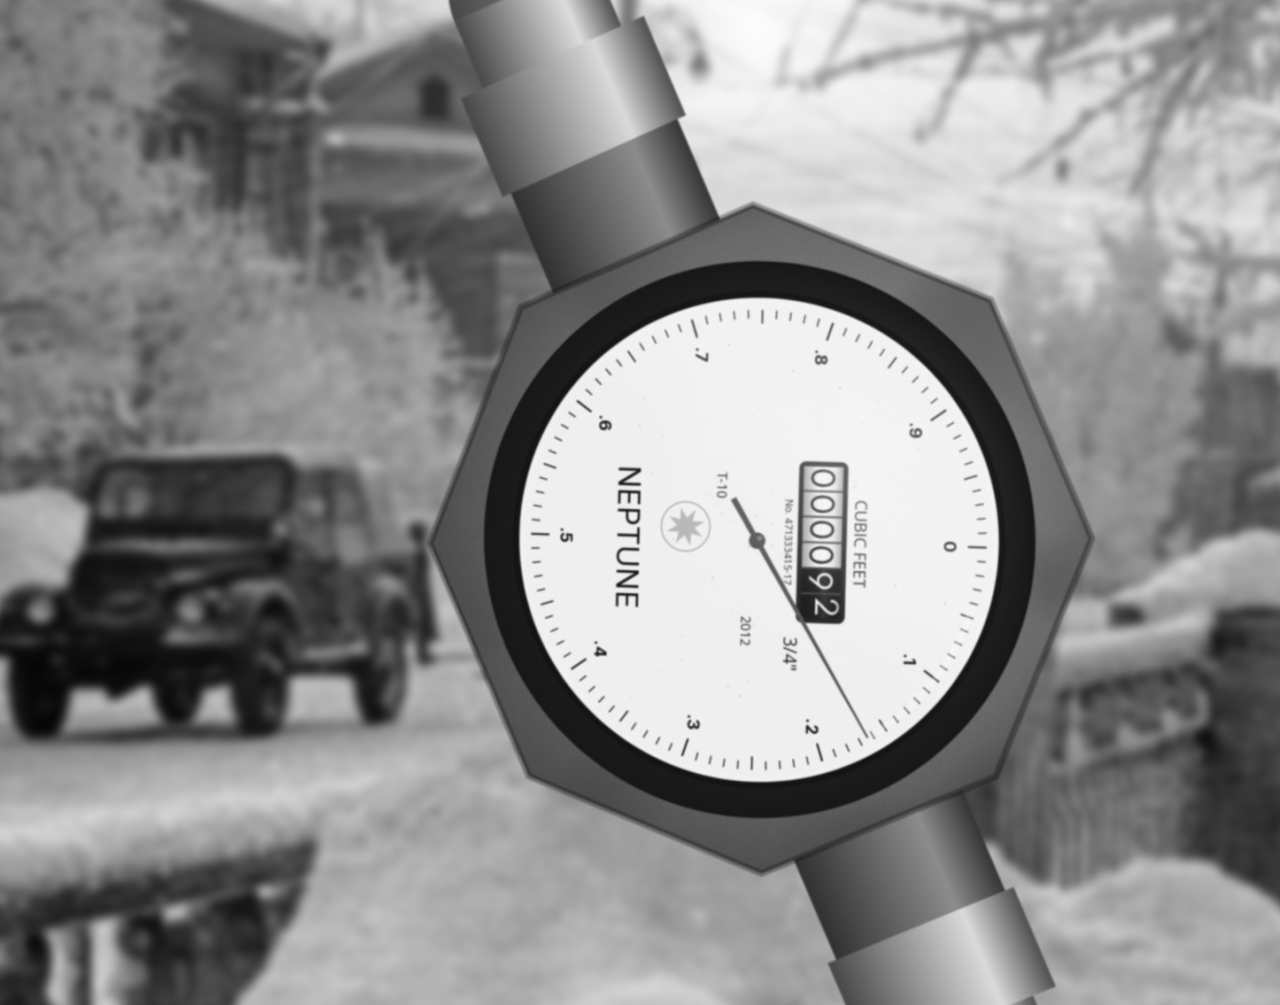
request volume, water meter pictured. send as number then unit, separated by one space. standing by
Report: 92.16 ft³
